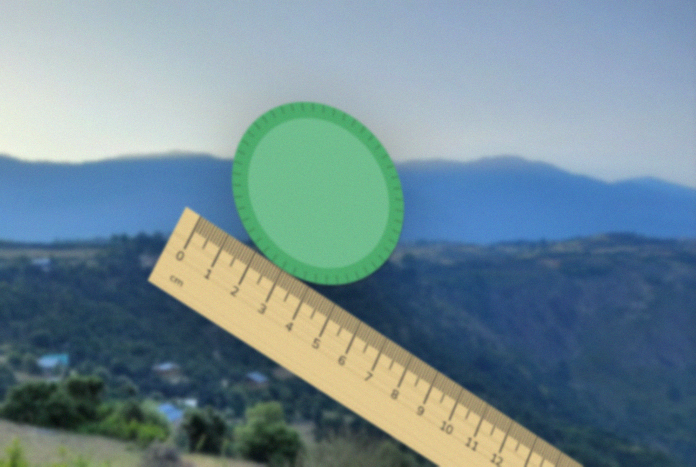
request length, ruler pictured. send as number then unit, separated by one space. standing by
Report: 6 cm
